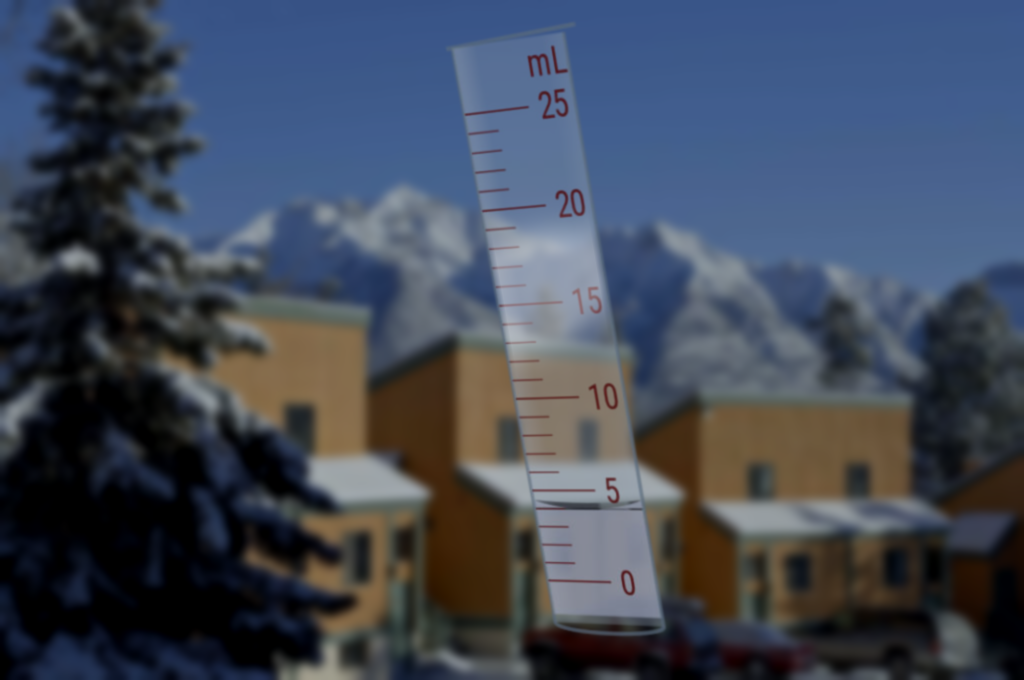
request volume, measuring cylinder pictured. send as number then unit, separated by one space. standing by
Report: 4 mL
